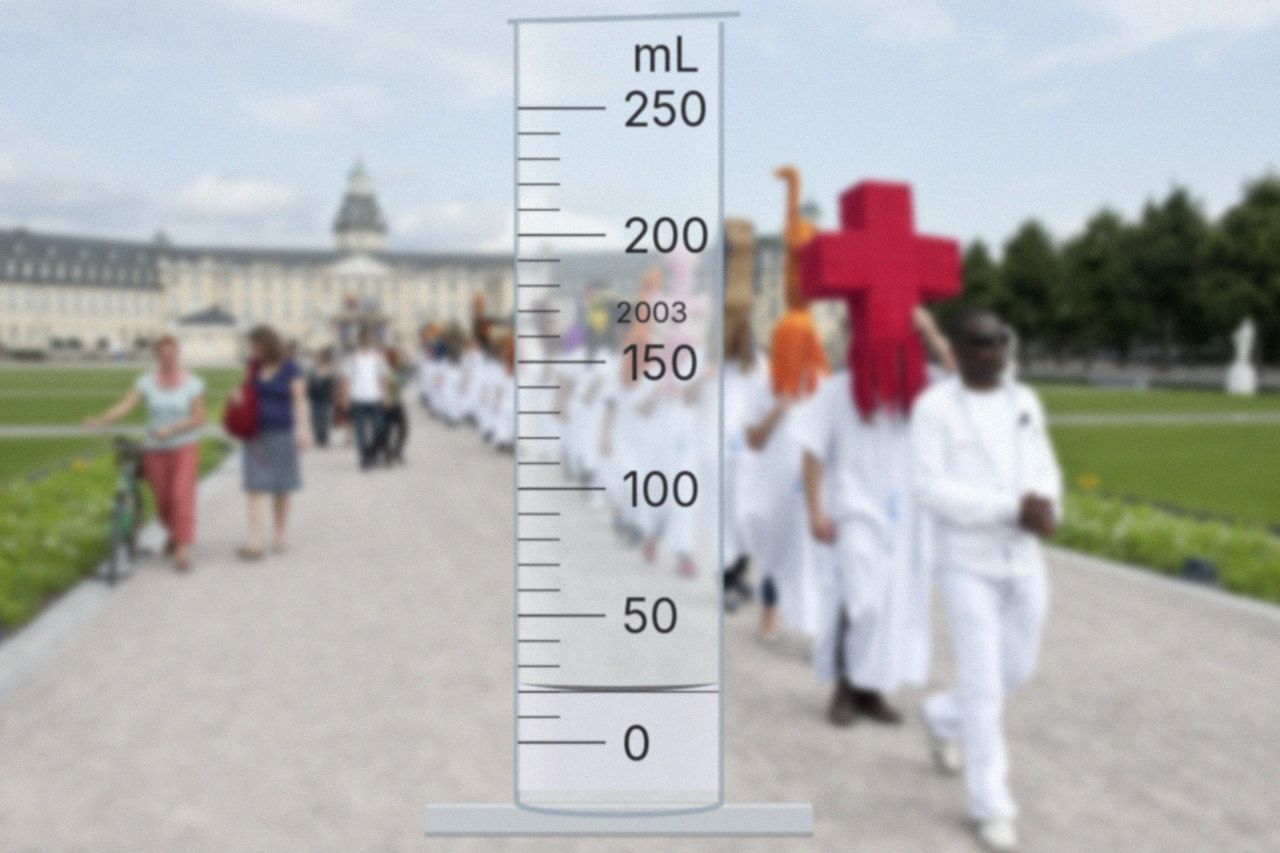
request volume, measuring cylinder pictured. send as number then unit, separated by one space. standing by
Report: 20 mL
